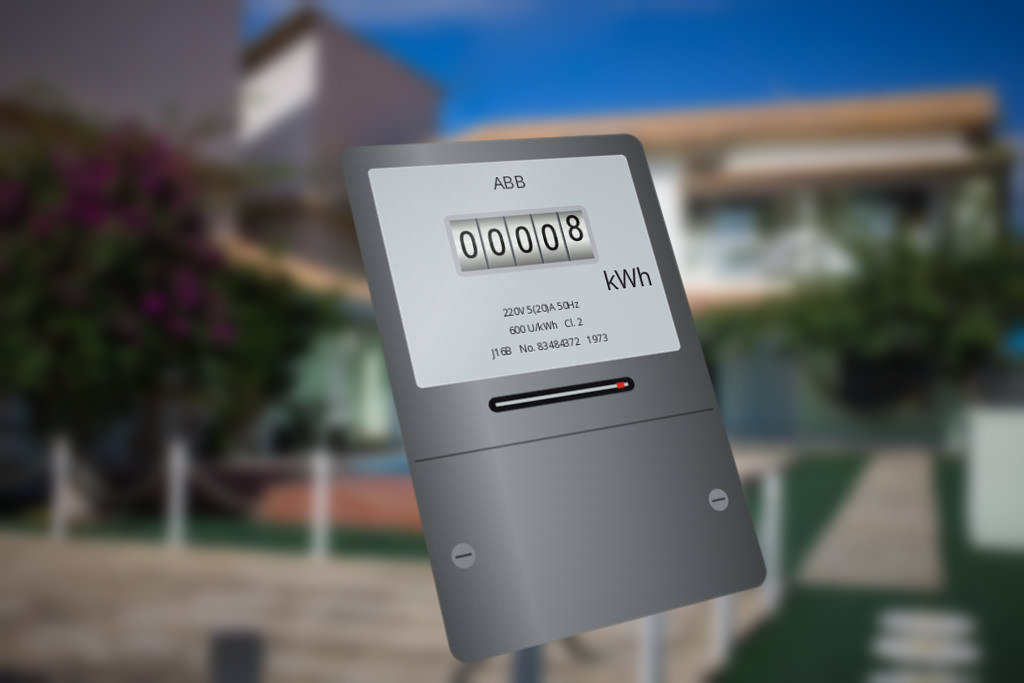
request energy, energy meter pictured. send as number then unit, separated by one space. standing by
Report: 8 kWh
